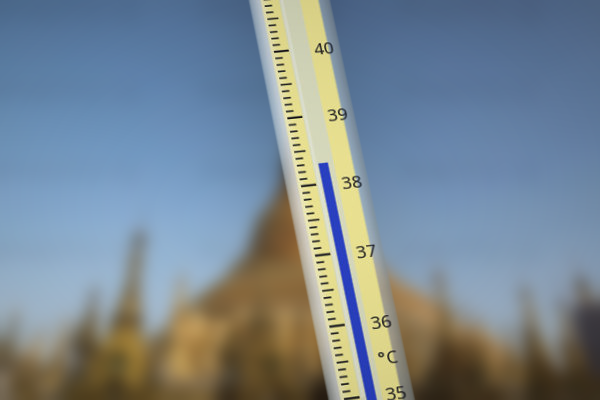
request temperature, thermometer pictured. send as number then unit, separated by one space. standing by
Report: 38.3 °C
